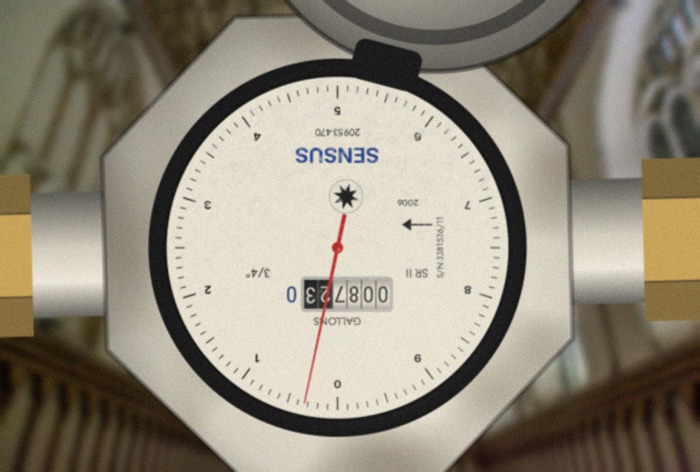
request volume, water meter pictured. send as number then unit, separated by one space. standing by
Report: 87230.3 gal
